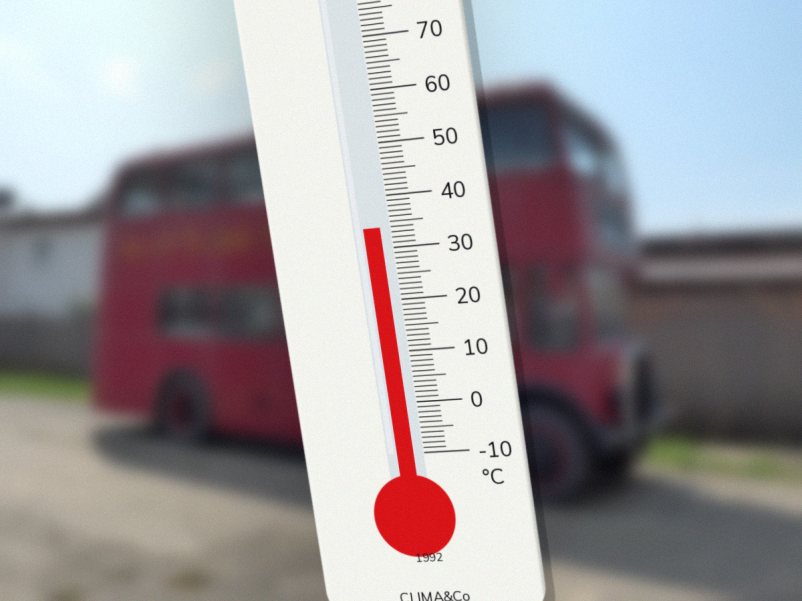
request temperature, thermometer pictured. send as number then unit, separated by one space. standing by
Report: 34 °C
